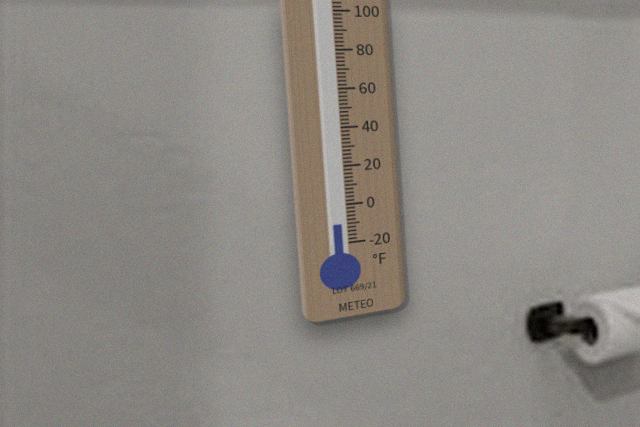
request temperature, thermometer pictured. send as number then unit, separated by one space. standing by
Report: -10 °F
